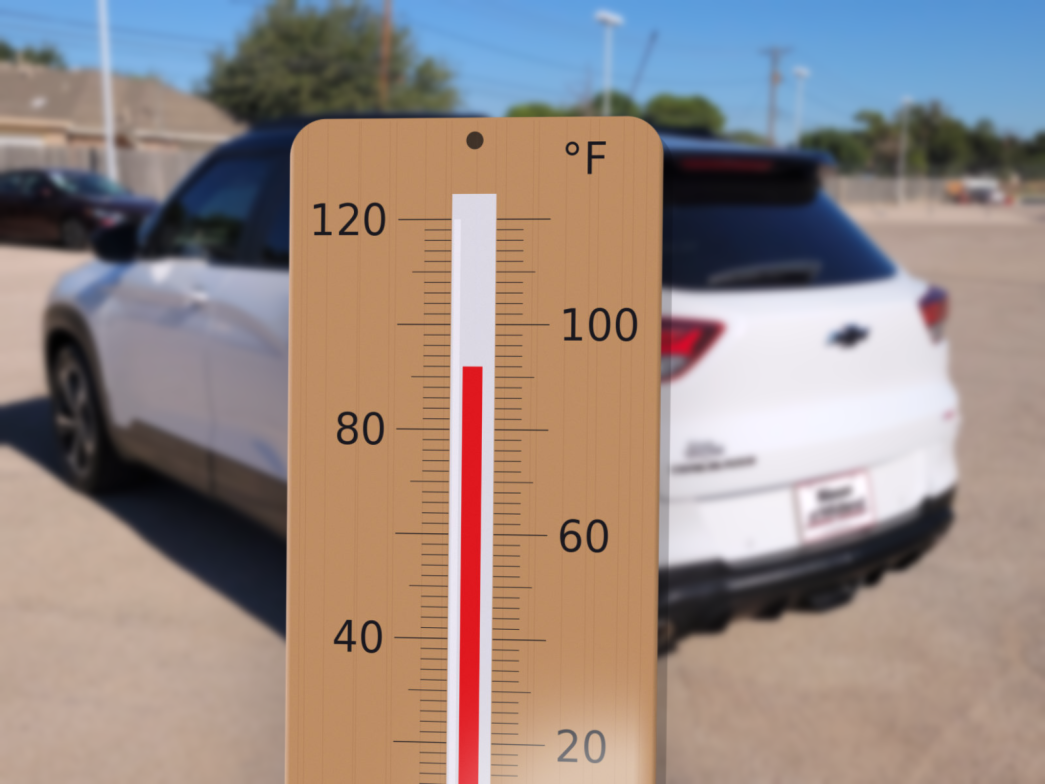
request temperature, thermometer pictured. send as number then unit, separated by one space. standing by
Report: 92 °F
